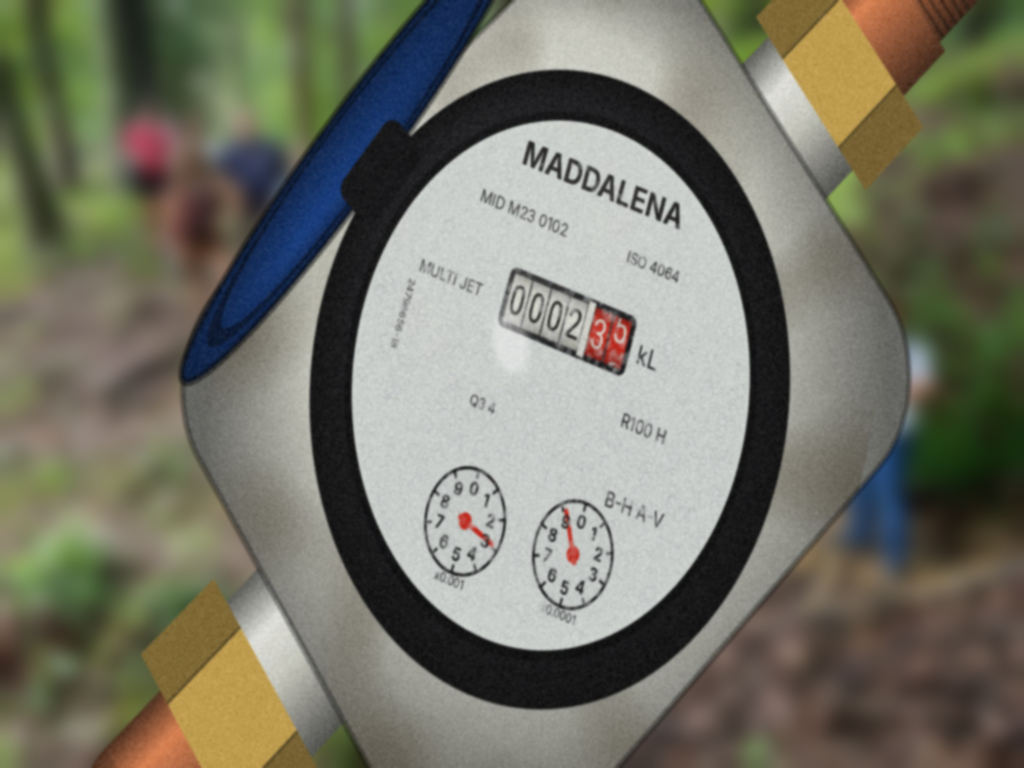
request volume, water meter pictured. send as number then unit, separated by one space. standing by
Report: 2.3529 kL
